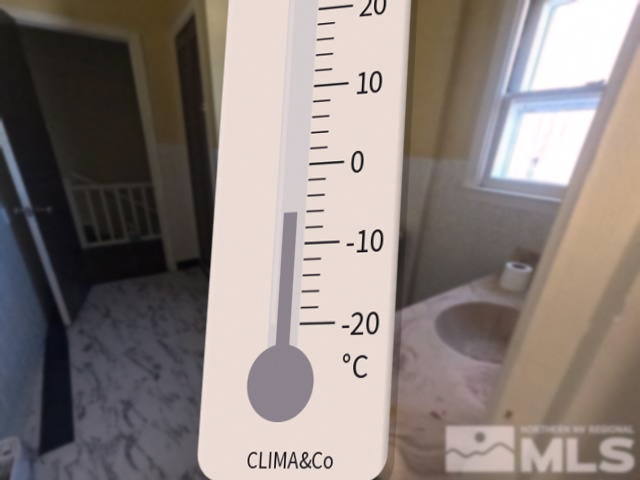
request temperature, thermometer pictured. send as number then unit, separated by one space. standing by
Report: -6 °C
